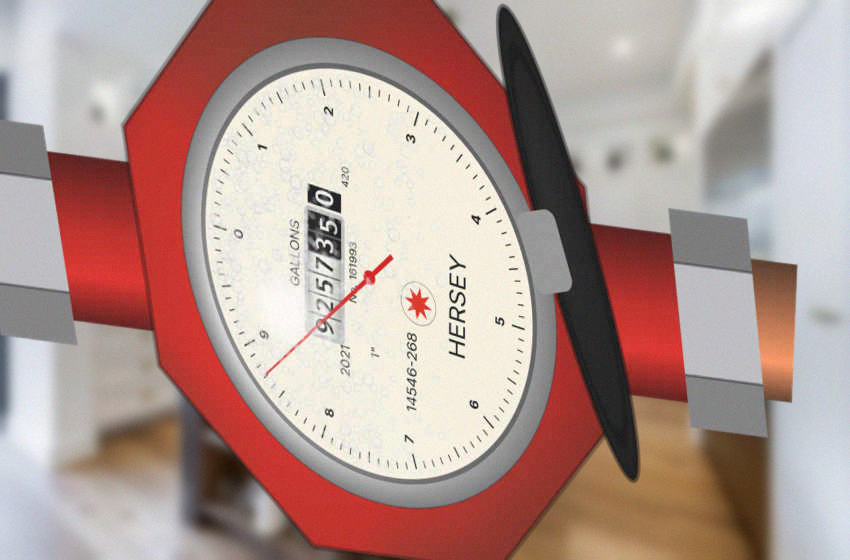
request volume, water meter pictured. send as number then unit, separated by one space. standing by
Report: 9257348.7 gal
